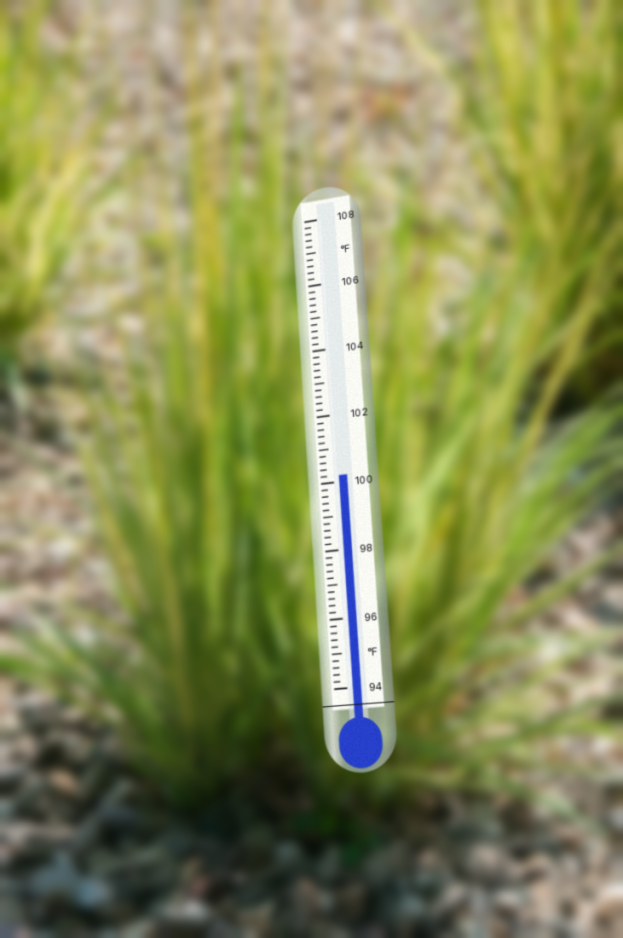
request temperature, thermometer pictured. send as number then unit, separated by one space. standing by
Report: 100.2 °F
